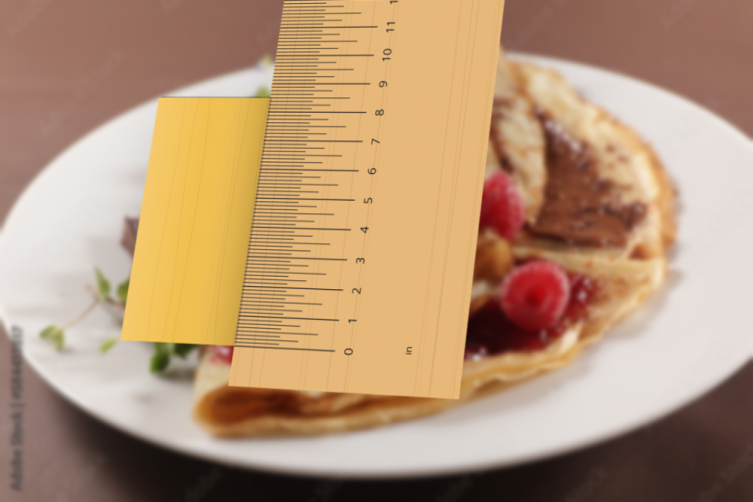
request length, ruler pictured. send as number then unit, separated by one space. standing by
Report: 8.5 in
